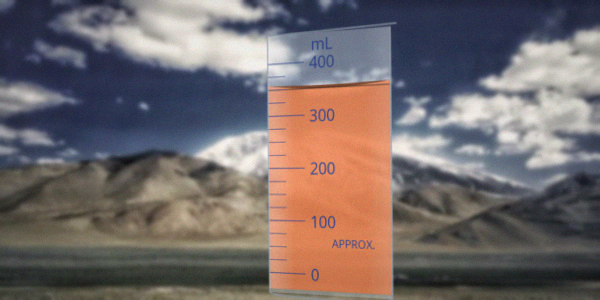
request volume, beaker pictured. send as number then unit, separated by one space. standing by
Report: 350 mL
